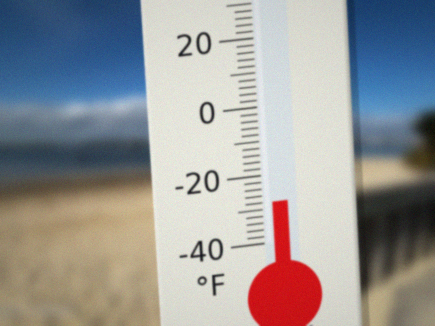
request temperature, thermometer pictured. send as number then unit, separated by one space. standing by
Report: -28 °F
